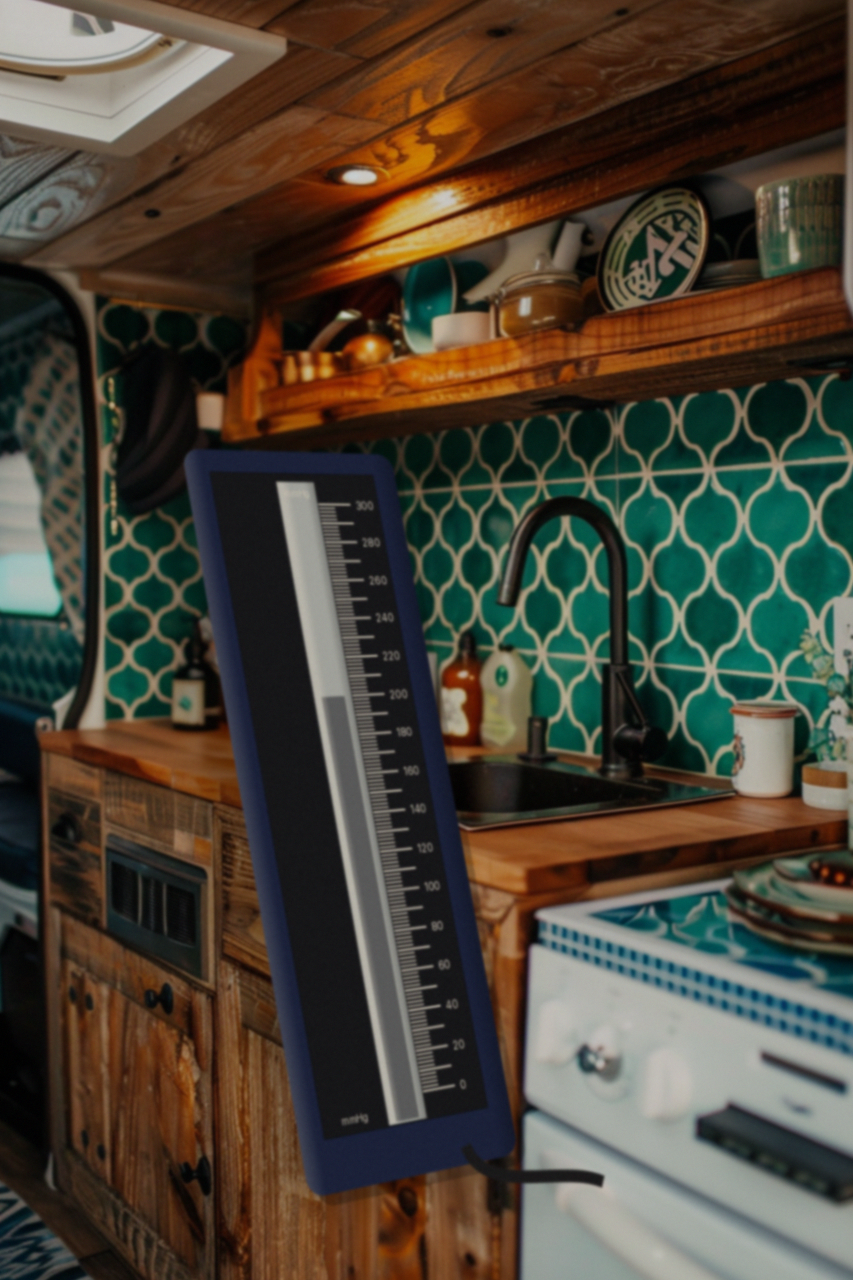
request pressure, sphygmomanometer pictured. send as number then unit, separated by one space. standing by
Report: 200 mmHg
